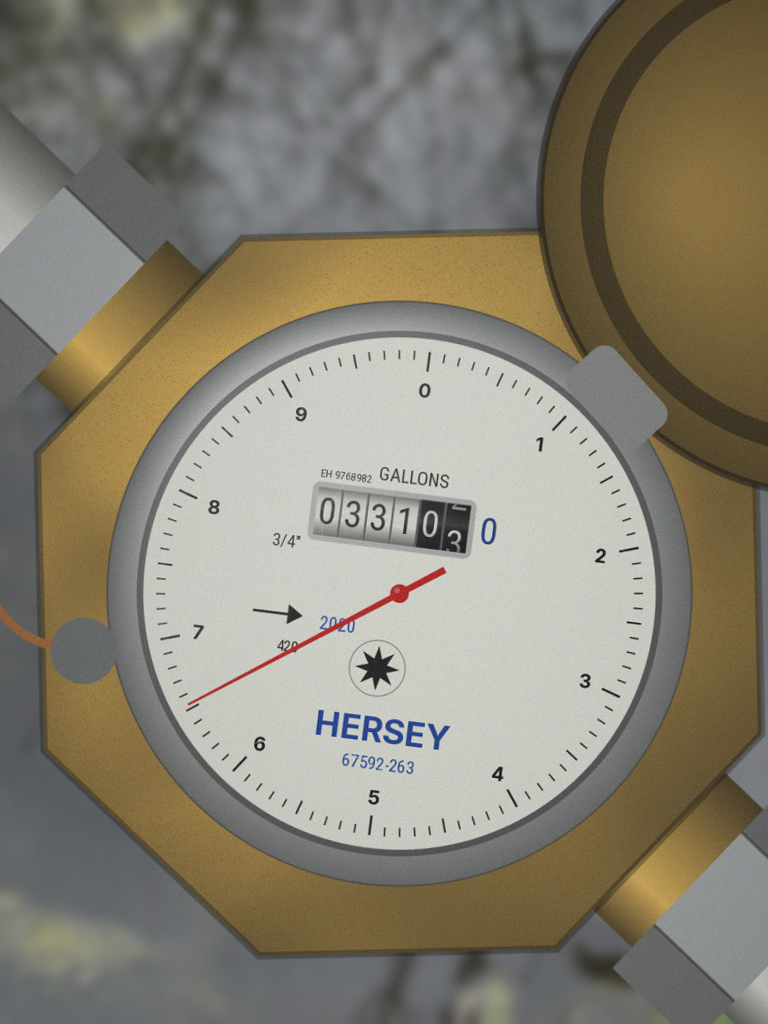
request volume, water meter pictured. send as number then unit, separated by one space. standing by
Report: 331026.5 gal
